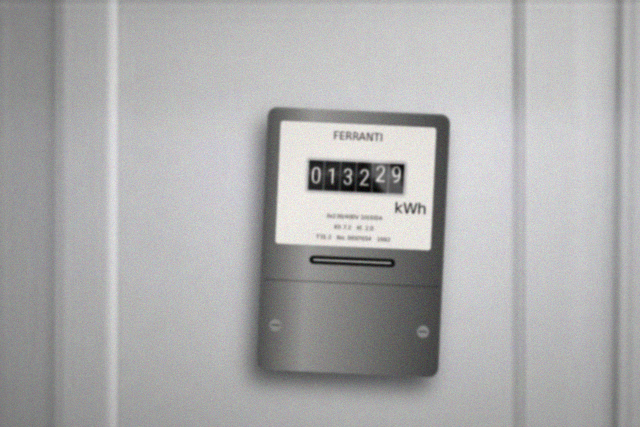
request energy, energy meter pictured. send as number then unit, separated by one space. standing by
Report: 13229 kWh
